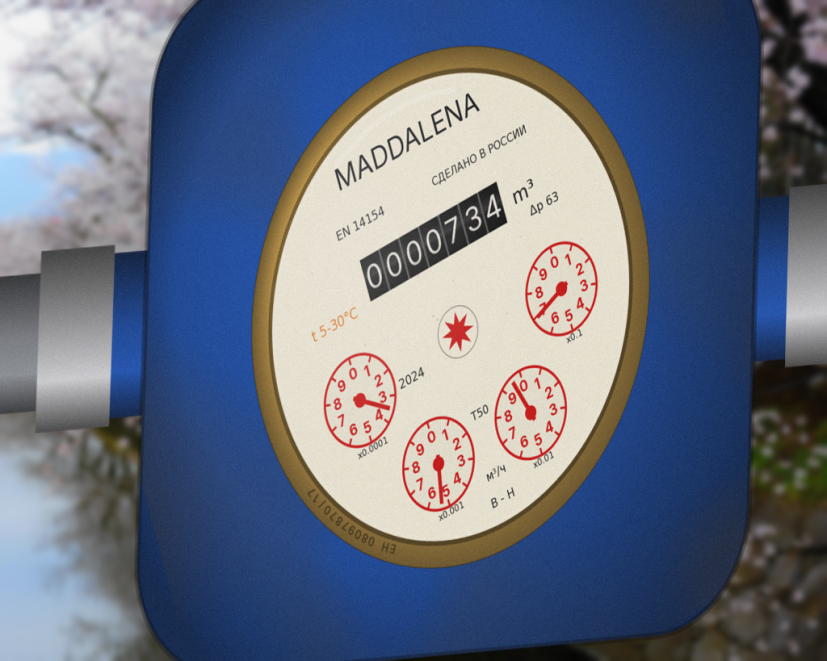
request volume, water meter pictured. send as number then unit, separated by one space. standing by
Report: 734.6953 m³
